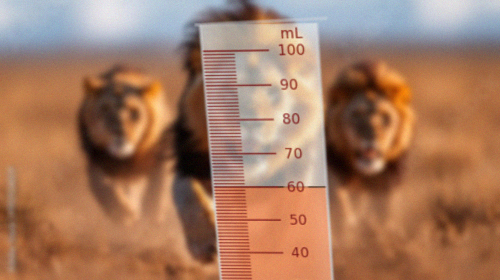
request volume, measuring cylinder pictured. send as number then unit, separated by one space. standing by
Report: 60 mL
